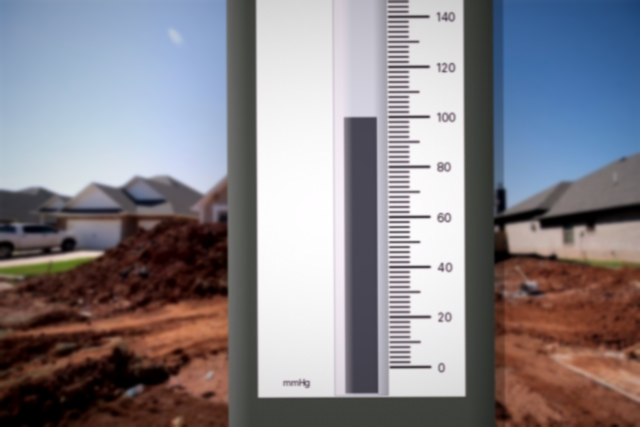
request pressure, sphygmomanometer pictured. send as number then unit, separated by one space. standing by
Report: 100 mmHg
